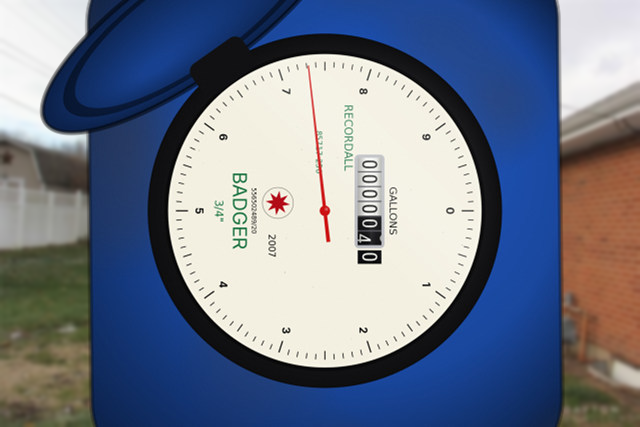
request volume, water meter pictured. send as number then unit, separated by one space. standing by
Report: 37.3 gal
